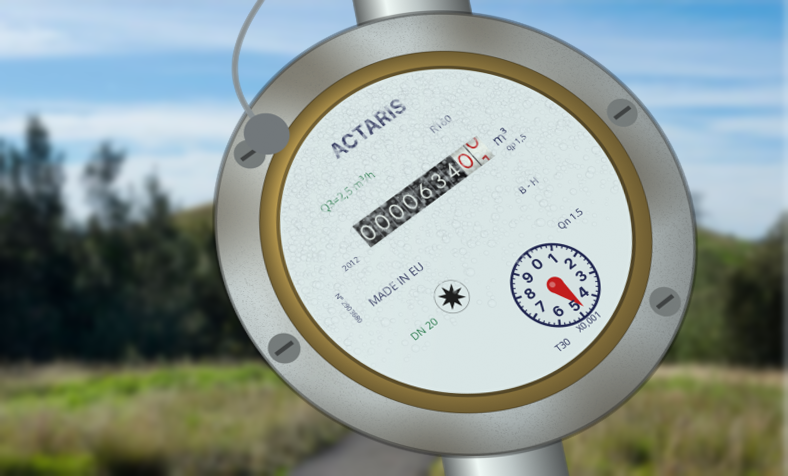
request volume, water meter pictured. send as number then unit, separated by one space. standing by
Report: 634.004 m³
